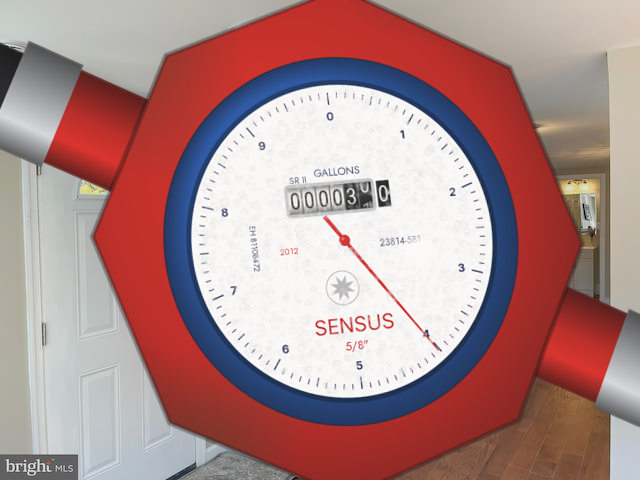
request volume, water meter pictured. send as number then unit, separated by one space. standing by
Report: 304.0 gal
